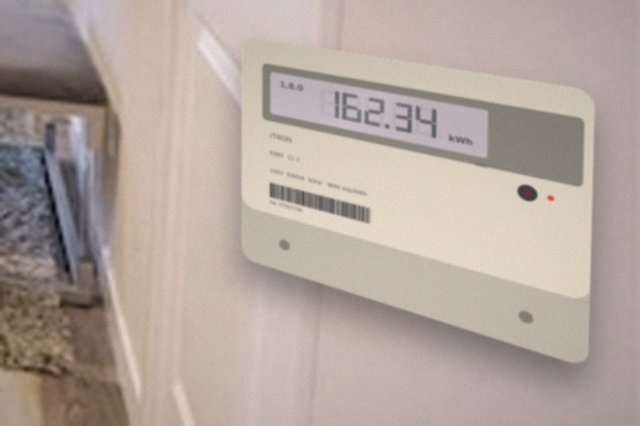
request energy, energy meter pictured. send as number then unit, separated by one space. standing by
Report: 162.34 kWh
